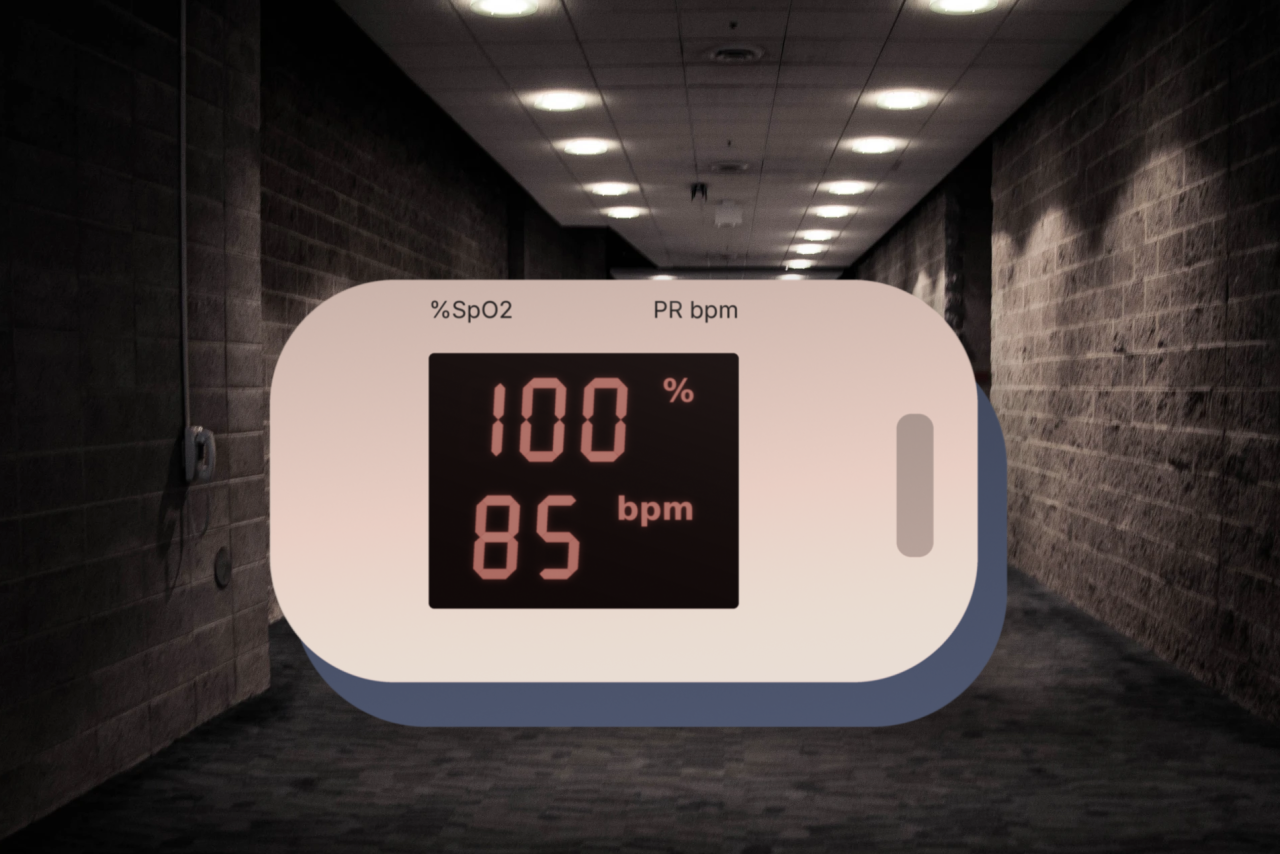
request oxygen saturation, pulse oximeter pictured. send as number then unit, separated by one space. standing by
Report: 100 %
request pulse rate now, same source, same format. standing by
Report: 85 bpm
